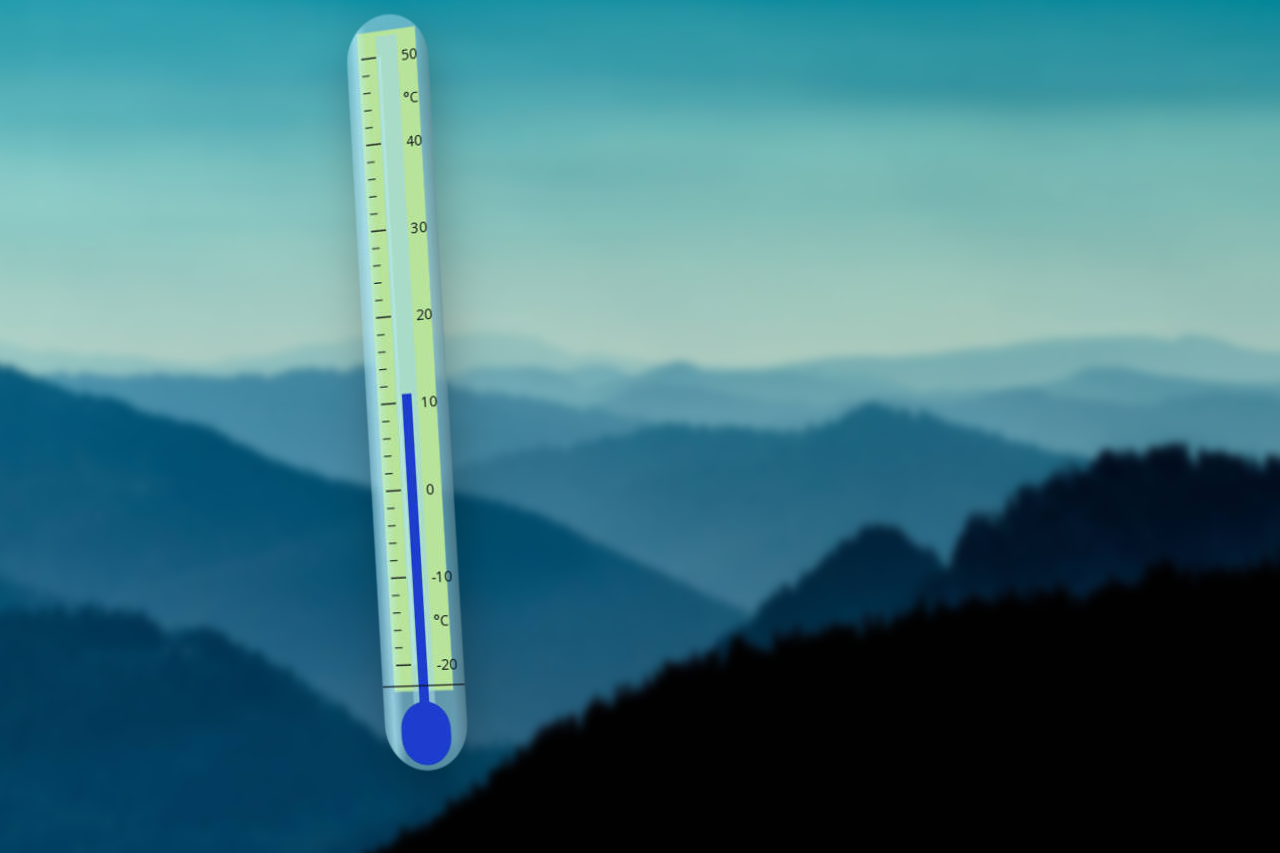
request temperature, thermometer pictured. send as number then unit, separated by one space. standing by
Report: 11 °C
